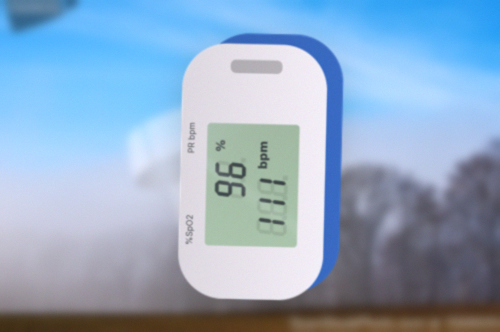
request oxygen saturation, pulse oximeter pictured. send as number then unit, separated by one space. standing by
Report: 96 %
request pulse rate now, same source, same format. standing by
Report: 111 bpm
